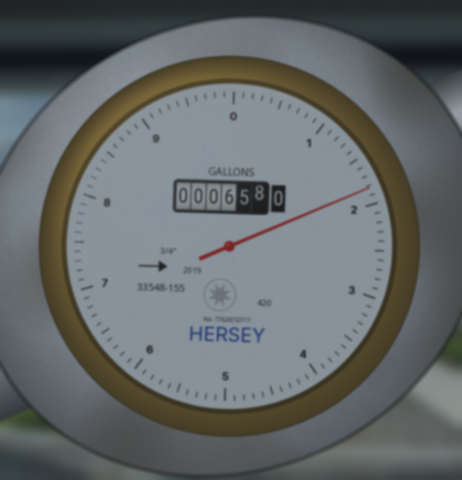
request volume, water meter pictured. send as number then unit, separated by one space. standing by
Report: 6581.8 gal
